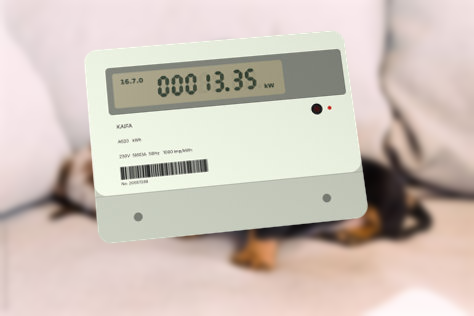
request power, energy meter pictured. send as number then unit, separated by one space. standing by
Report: 13.35 kW
